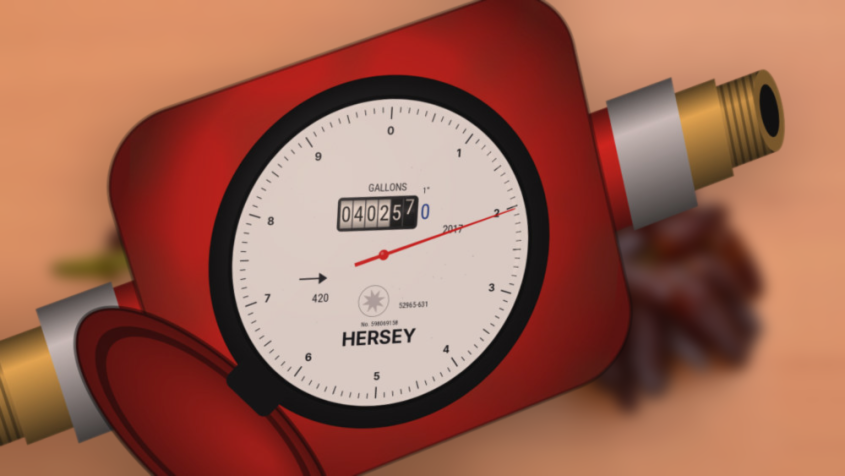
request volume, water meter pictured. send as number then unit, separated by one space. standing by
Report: 402572.0 gal
